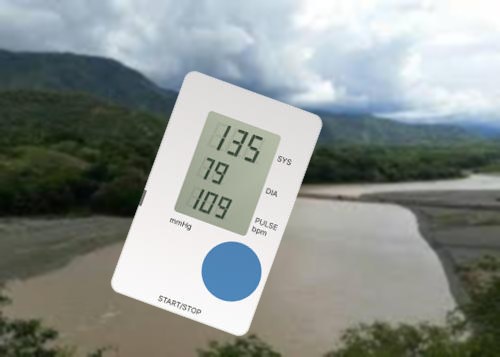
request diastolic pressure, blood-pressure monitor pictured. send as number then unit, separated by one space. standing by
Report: 79 mmHg
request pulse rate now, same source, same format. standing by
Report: 109 bpm
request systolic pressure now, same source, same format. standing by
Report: 135 mmHg
